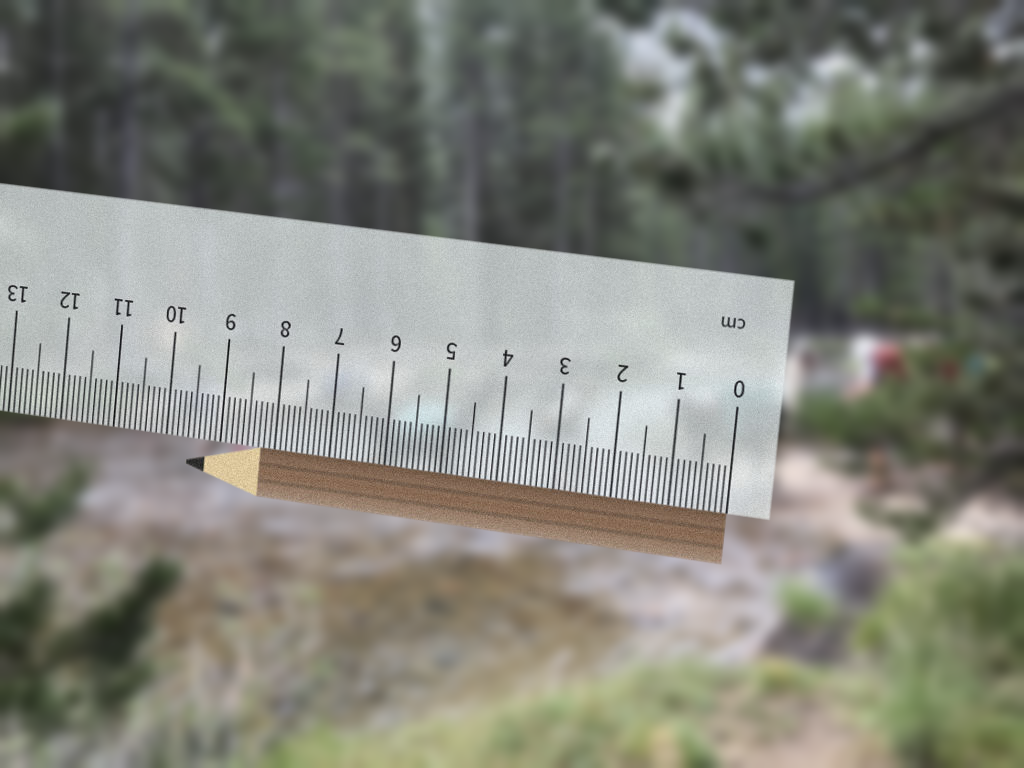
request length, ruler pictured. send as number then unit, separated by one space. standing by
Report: 9.6 cm
